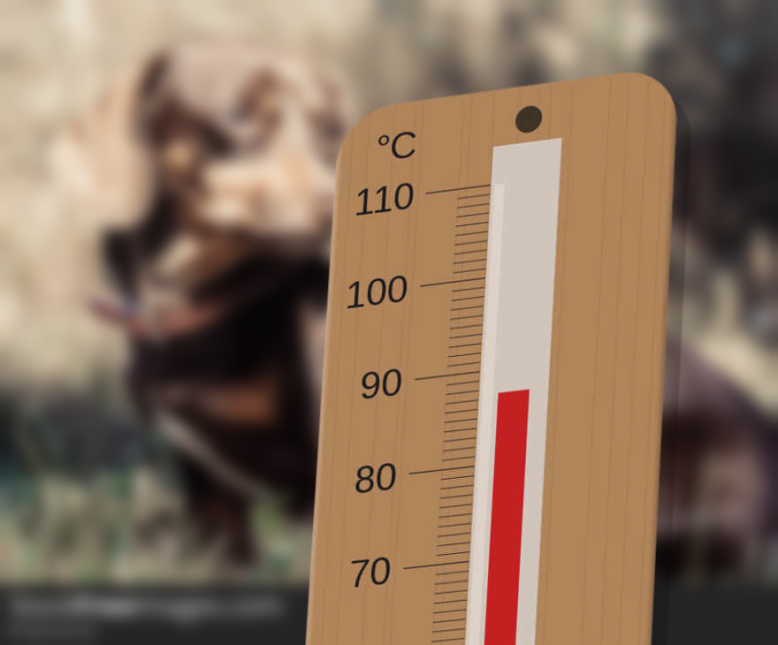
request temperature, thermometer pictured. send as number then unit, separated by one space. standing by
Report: 87.5 °C
